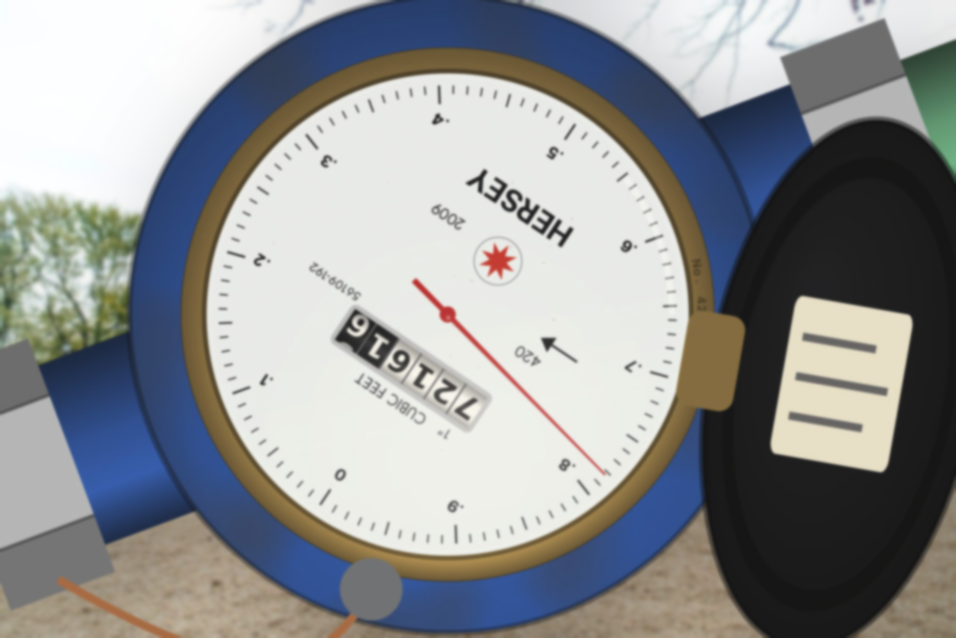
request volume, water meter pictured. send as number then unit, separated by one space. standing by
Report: 721615.78 ft³
